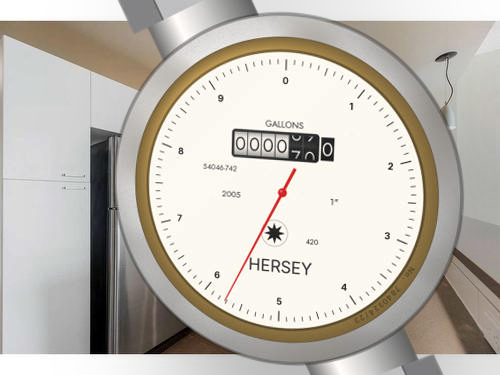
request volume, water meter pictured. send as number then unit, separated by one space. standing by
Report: 695.7 gal
